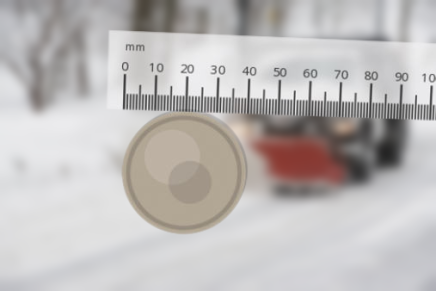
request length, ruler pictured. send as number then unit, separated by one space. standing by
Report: 40 mm
